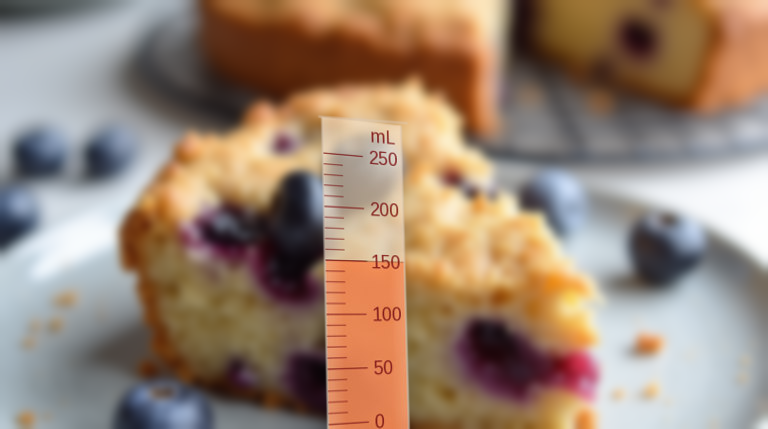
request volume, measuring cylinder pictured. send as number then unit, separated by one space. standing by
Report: 150 mL
